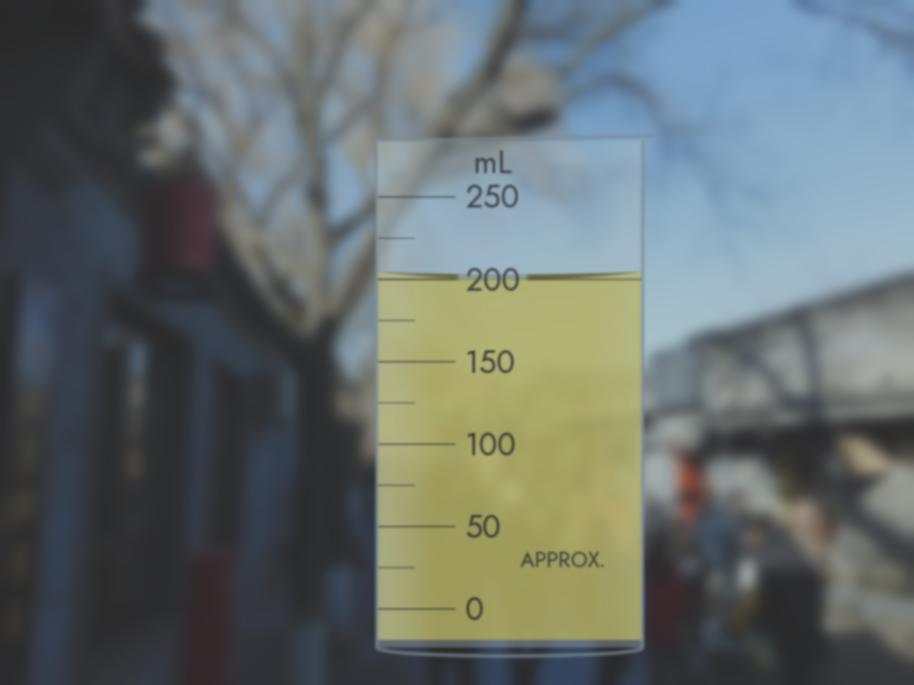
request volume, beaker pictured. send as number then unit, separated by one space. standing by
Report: 200 mL
